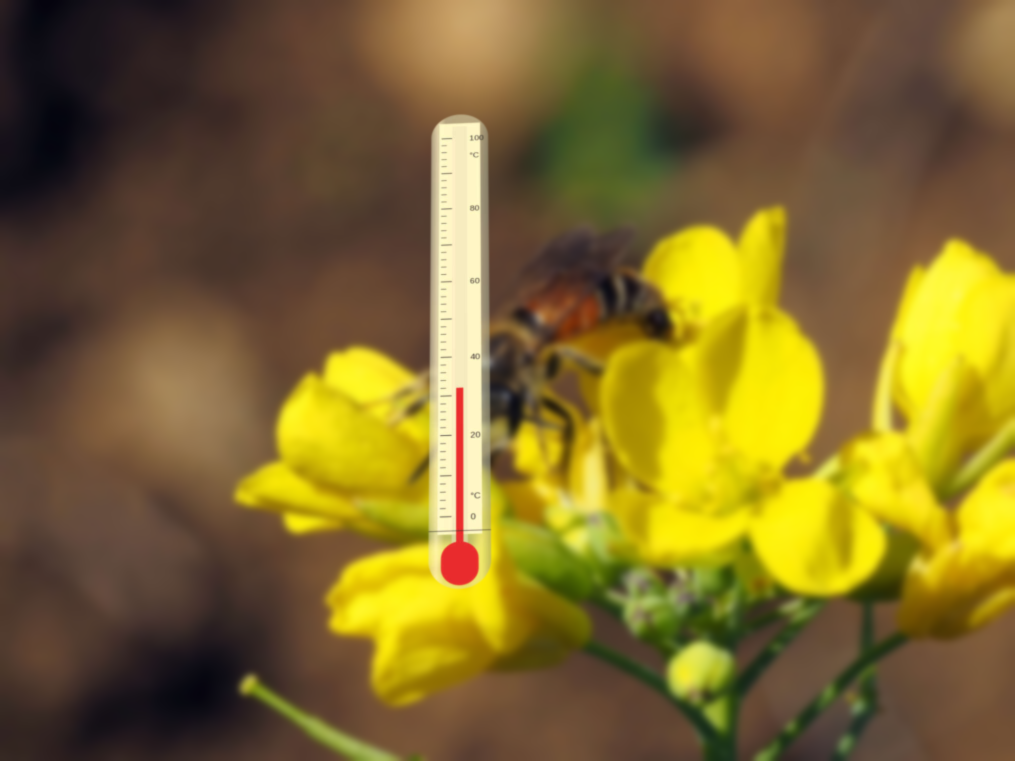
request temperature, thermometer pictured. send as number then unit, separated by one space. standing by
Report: 32 °C
